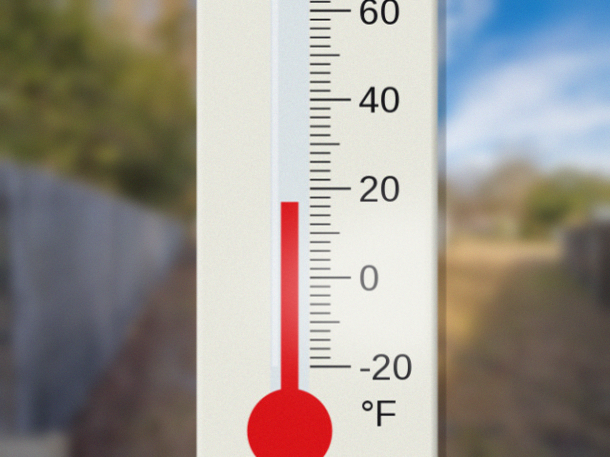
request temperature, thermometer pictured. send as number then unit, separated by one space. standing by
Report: 17 °F
